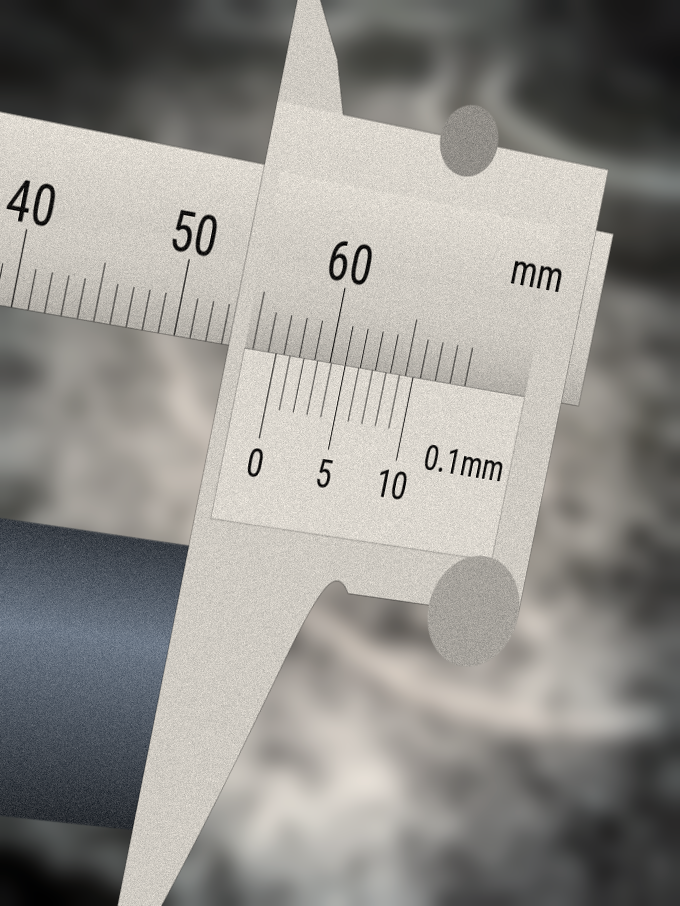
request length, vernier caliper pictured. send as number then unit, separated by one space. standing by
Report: 56.5 mm
